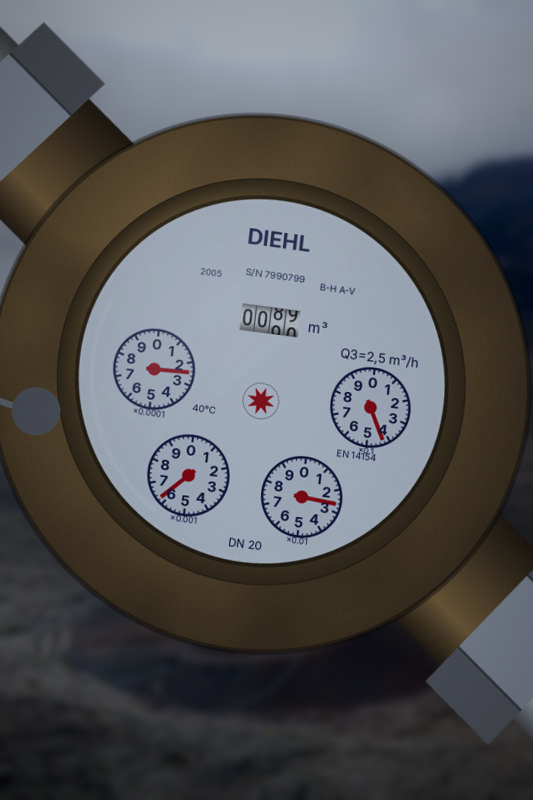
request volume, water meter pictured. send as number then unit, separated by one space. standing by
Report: 89.4262 m³
